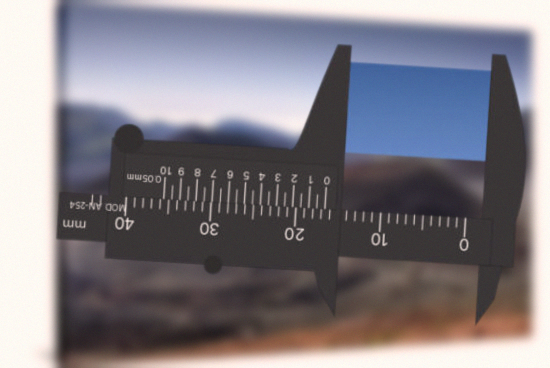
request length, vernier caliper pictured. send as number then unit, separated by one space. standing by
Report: 16.6 mm
